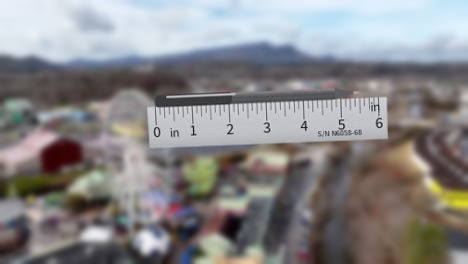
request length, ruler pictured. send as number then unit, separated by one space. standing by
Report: 5.5 in
